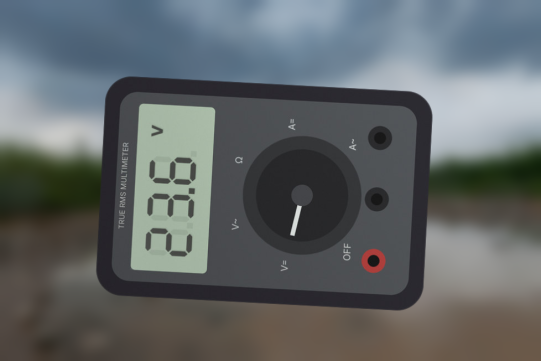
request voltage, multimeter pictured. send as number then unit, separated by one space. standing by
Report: 23.6 V
